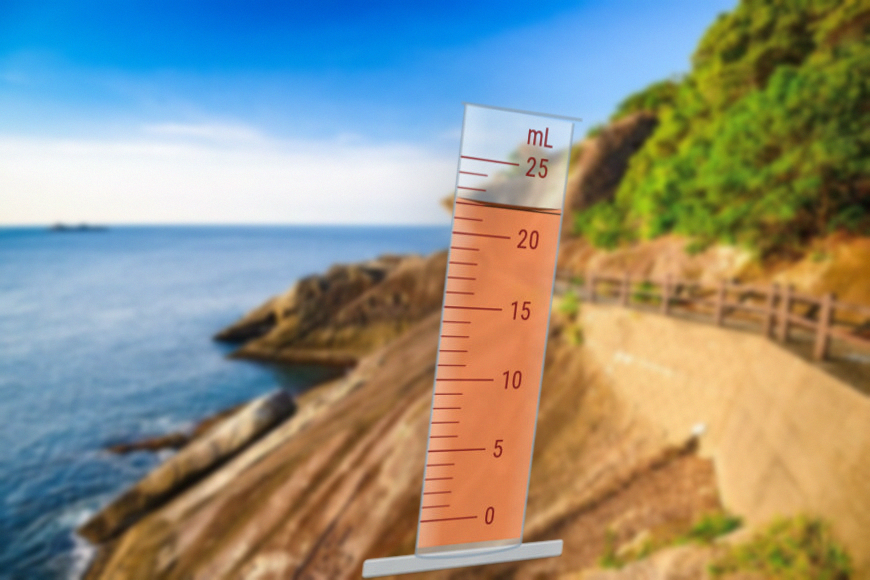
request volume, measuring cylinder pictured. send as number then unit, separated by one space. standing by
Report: 22 mL
